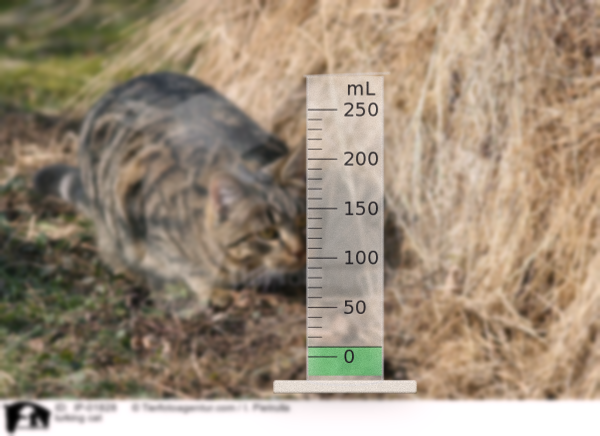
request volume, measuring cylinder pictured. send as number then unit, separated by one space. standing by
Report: 10 mL
